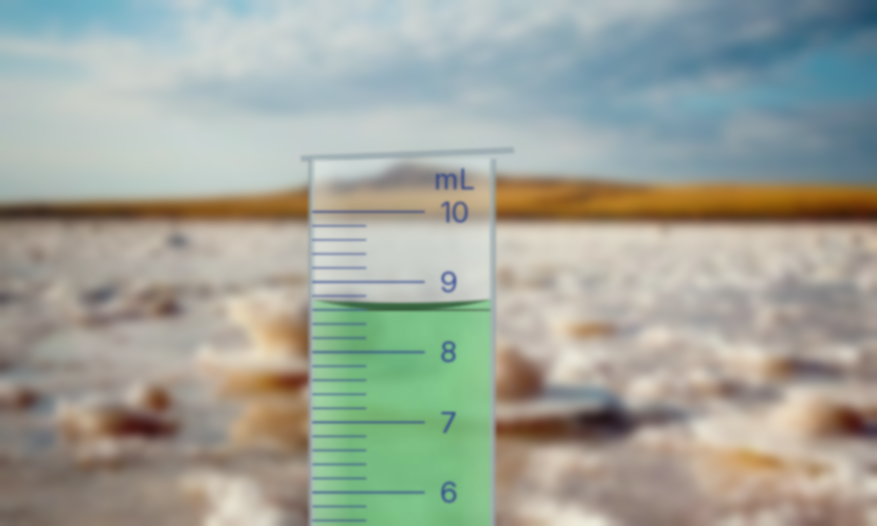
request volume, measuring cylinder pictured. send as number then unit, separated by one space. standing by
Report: 8.6 mL
